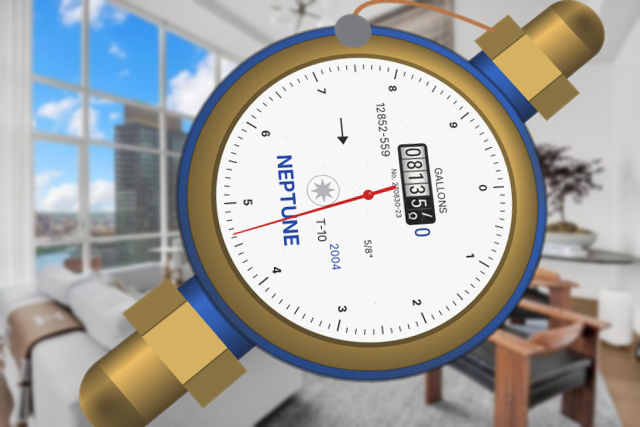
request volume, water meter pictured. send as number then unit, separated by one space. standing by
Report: 813574.6 gal
